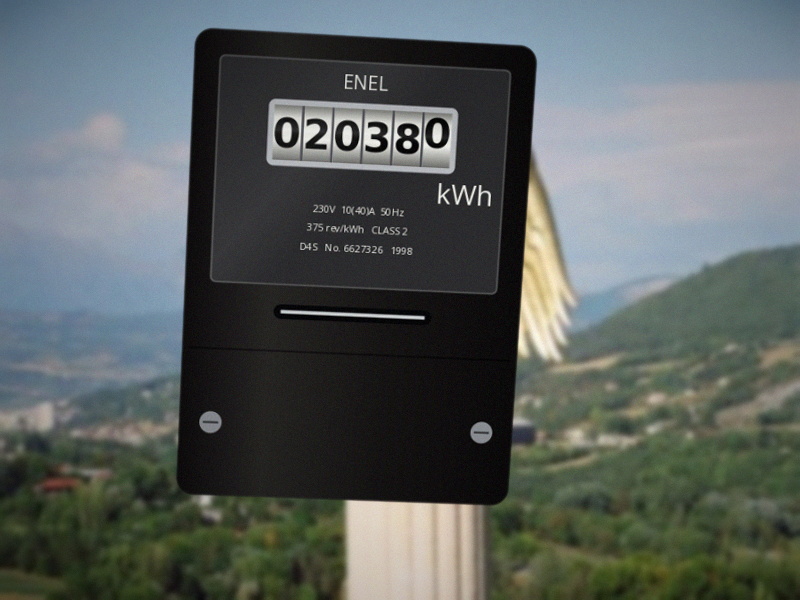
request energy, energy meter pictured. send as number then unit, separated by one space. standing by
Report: 20380 kWh
